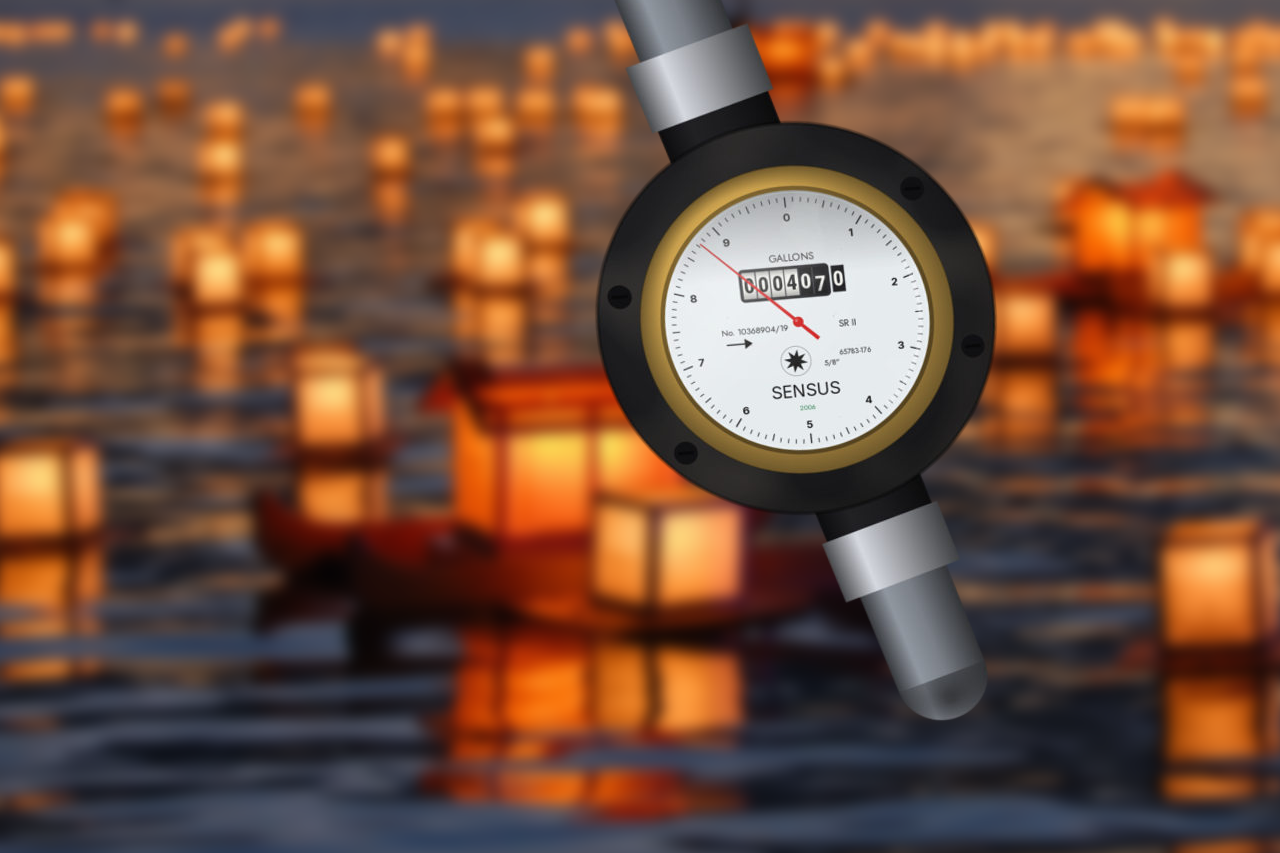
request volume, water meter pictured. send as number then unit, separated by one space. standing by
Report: 4068.7 gal
